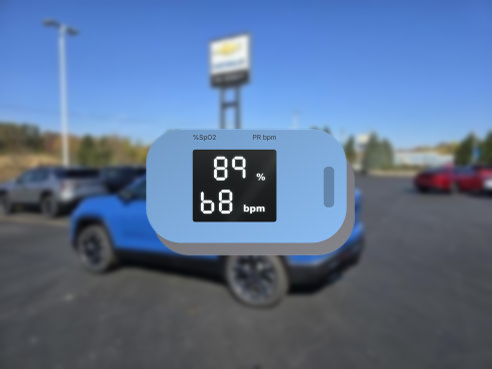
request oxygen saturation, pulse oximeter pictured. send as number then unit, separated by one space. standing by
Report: 89 %
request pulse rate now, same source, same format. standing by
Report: 68 bpm
